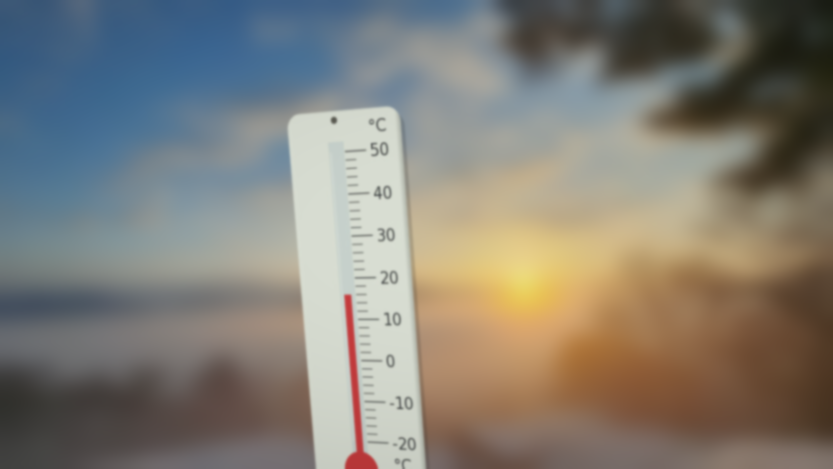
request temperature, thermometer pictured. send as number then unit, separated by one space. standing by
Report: 16 °C
